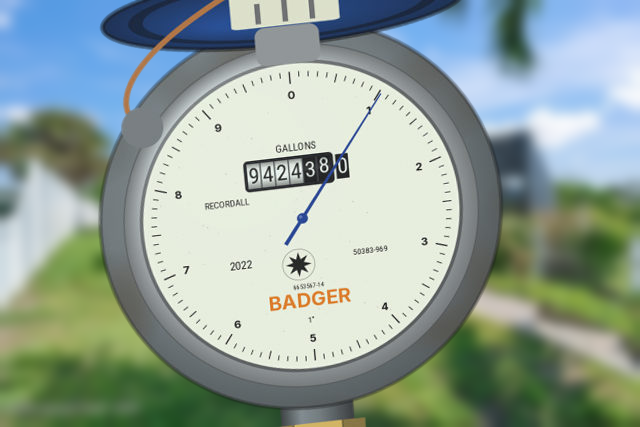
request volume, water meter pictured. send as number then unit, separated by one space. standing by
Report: 9424381.0 gal
